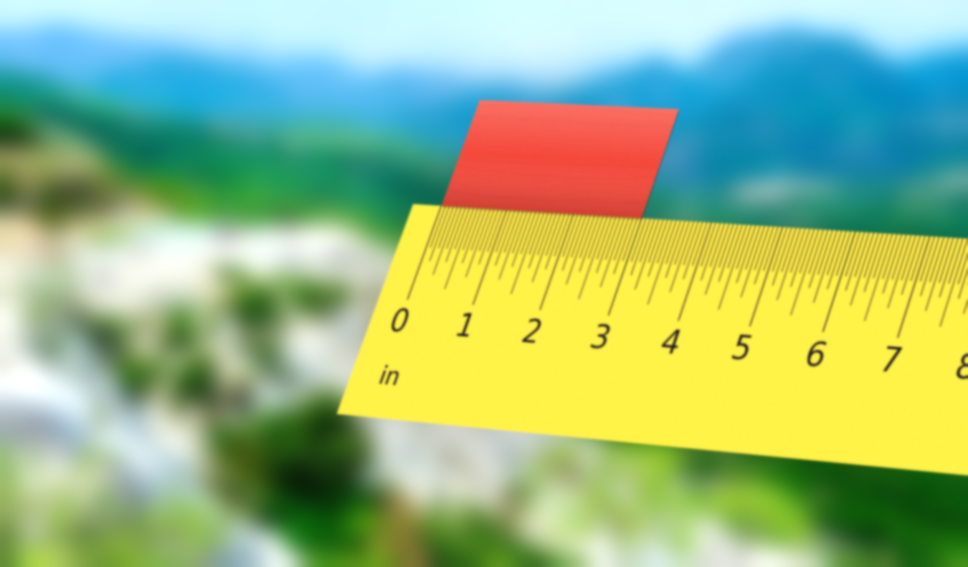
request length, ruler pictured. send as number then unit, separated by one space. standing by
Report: 3 in
